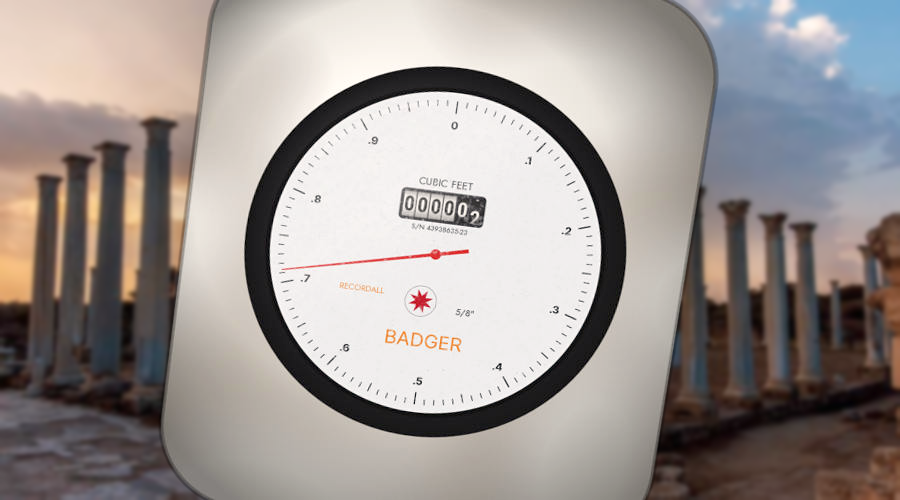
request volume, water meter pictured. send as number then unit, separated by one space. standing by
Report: 1.71 ft³
